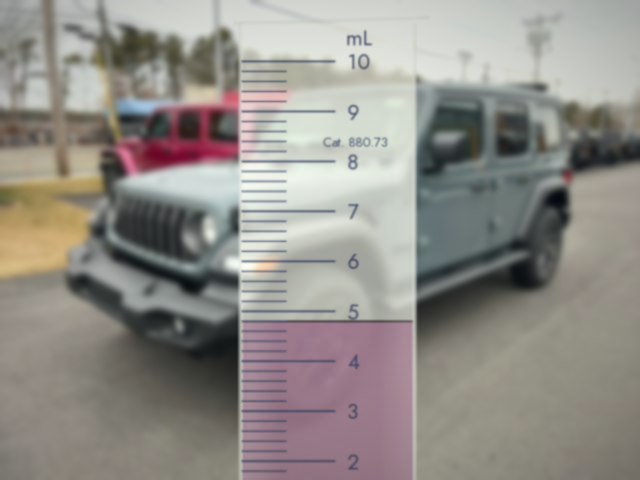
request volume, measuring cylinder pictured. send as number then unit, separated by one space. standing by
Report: 4.8 mL
